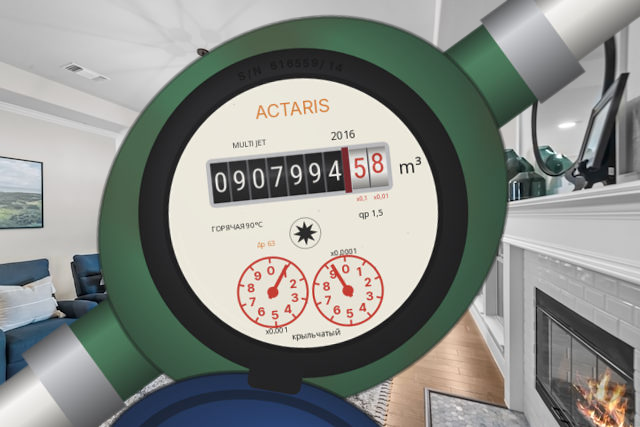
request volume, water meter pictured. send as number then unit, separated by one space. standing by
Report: 907994.5809 m³
